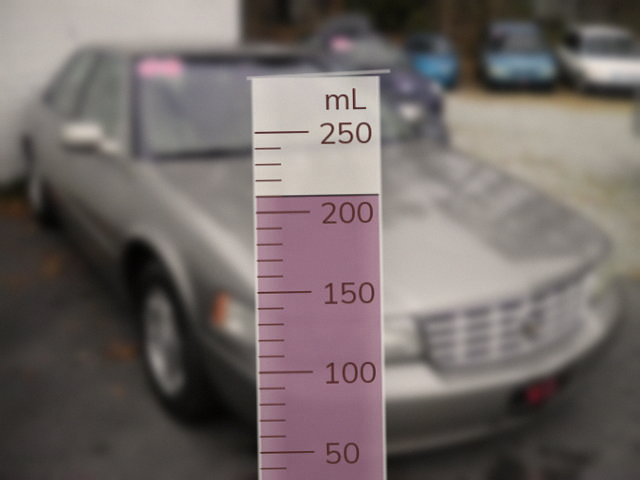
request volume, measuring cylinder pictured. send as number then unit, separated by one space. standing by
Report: 210 mL
